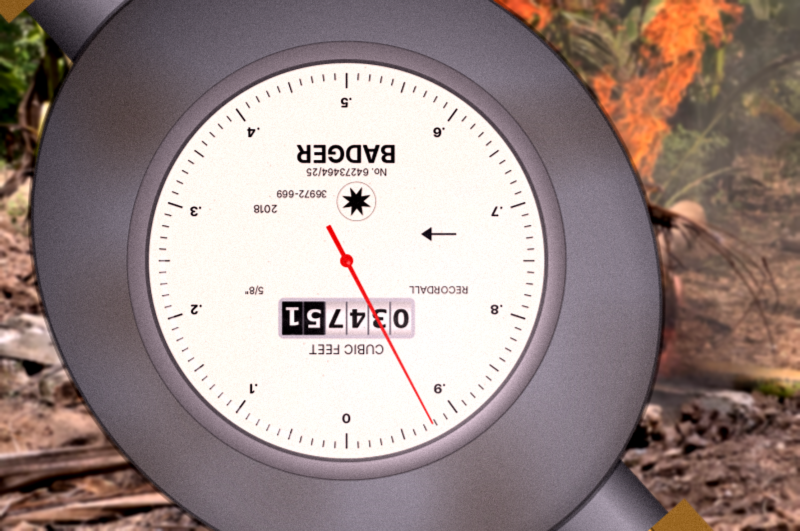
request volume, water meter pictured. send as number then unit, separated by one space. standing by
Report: 34750.92 ft³
